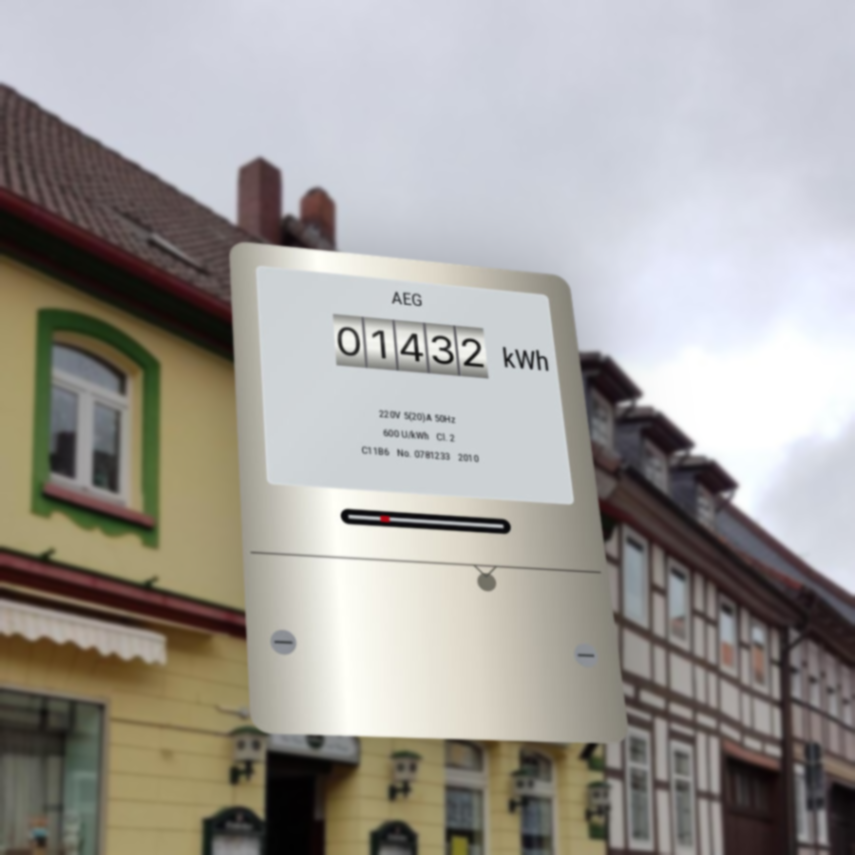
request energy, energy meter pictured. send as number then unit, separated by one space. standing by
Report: 1432 kWh
